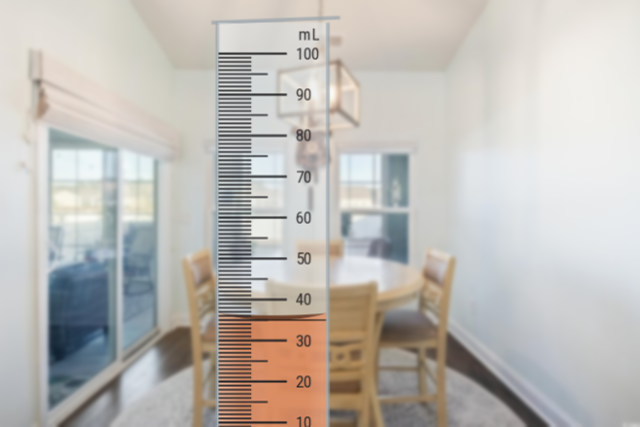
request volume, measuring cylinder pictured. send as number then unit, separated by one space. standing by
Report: 35 mL
